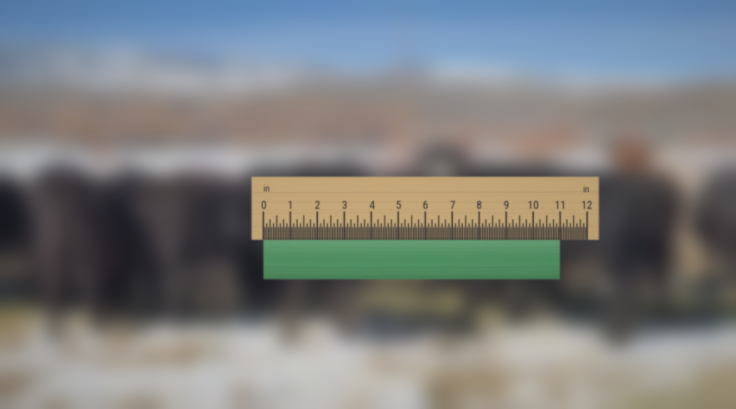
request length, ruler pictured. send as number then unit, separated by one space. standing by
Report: 11 in
